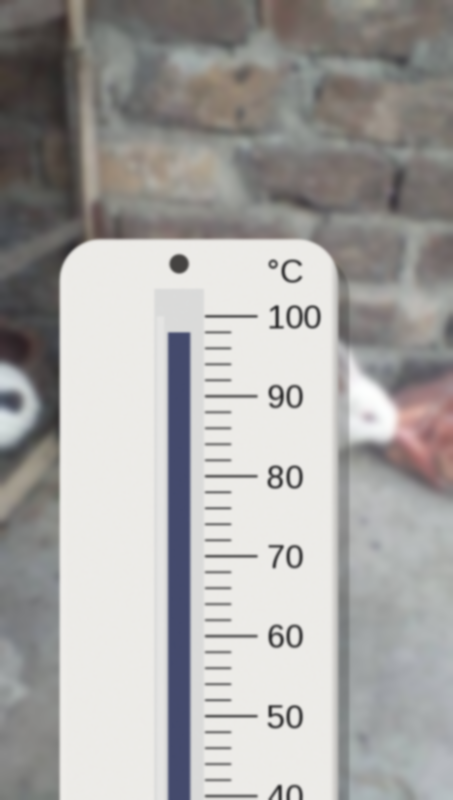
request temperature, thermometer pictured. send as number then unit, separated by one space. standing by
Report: 98 °C
